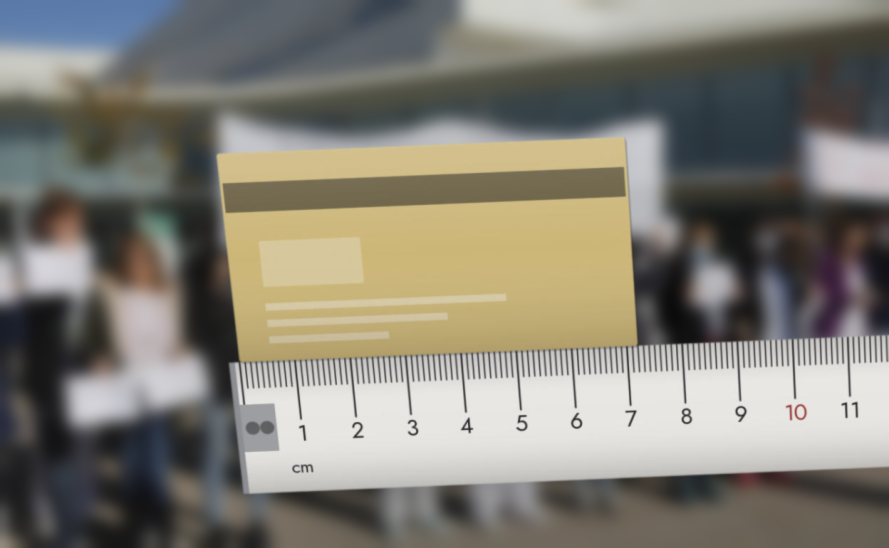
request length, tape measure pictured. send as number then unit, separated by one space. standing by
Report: 7.2 cm
